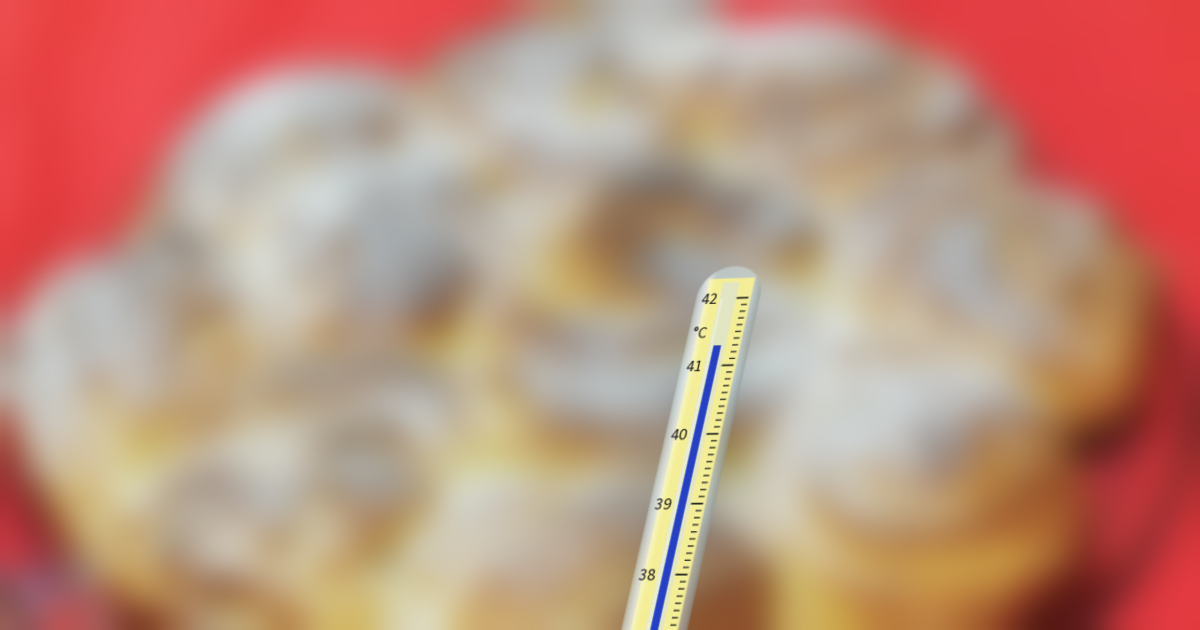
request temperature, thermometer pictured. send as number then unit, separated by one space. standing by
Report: 41.3 °C
